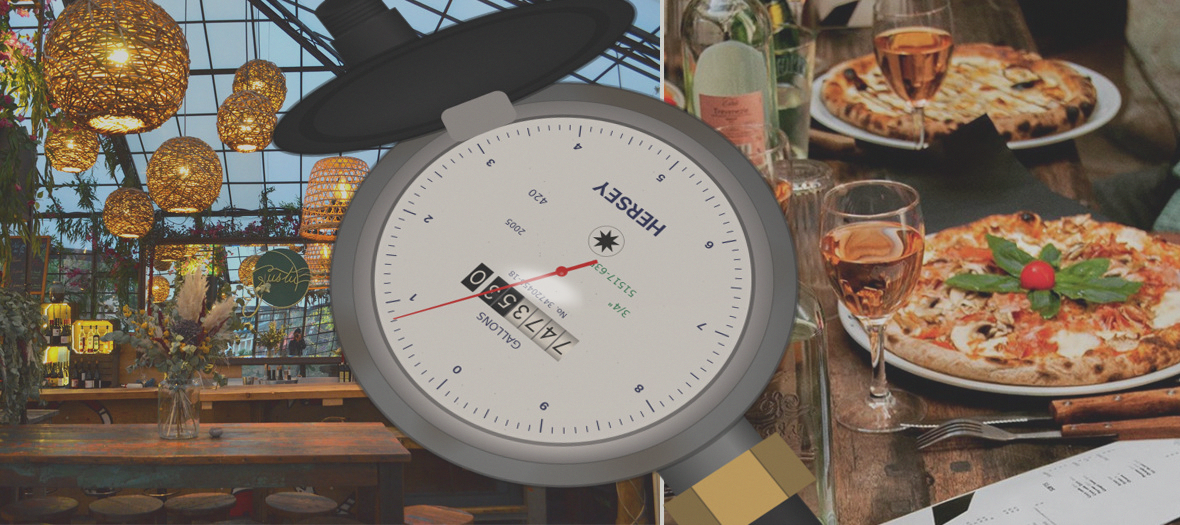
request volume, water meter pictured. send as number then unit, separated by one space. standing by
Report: 7473530.8 gal
